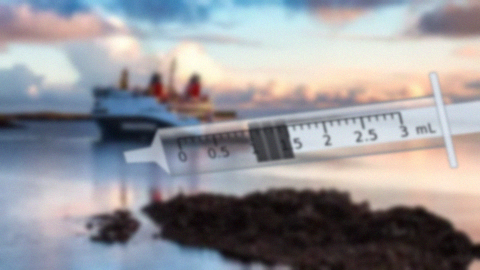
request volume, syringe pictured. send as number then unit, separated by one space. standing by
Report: 1 mL
